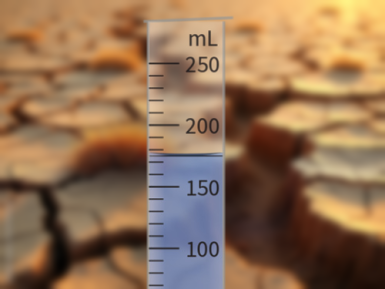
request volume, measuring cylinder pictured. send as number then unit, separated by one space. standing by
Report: 175 mL
